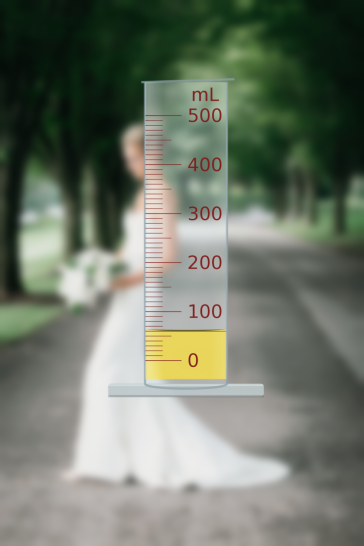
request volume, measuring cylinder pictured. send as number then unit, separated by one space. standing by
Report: 60 mL
